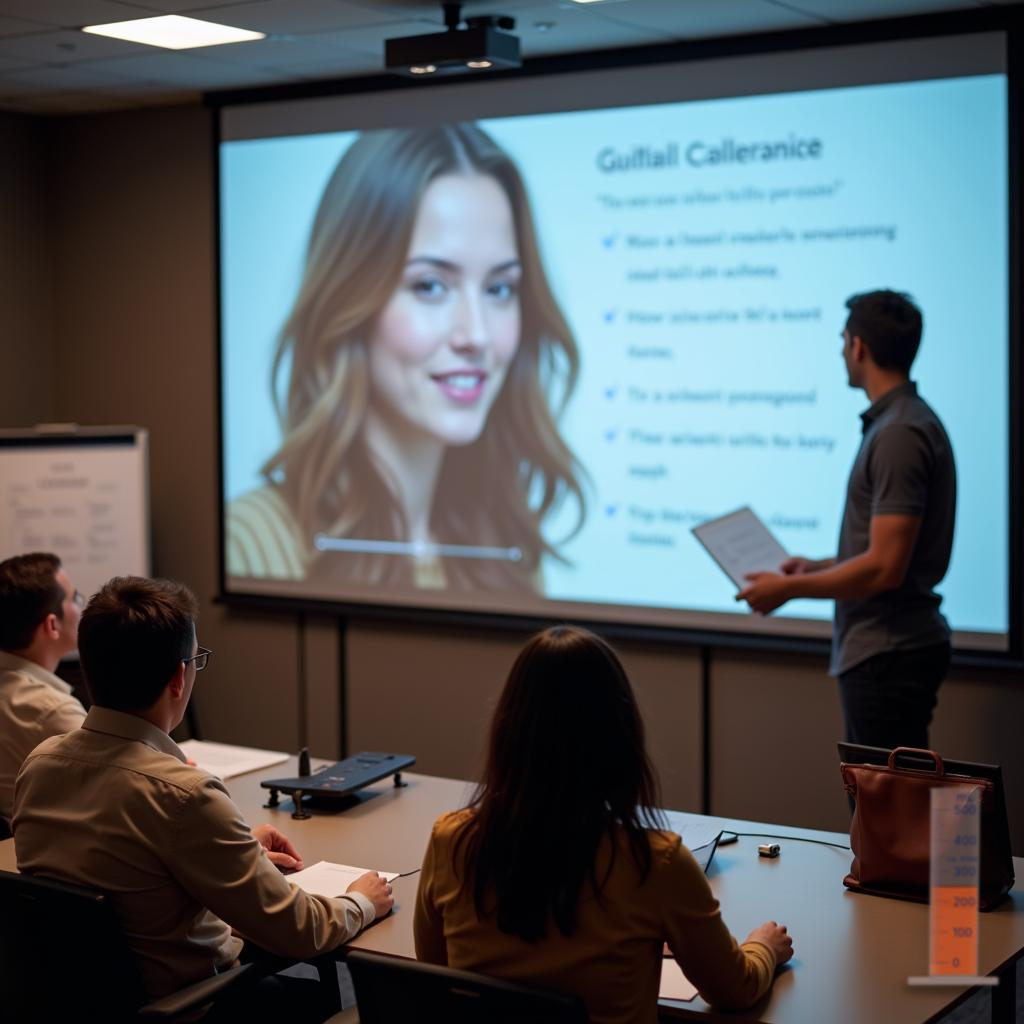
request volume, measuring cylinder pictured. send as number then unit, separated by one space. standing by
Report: 250 mL
